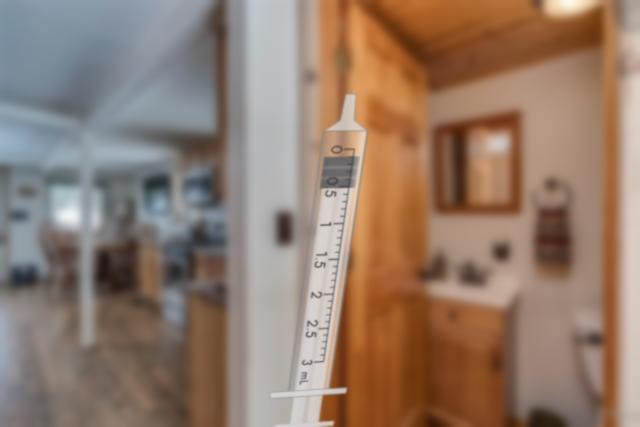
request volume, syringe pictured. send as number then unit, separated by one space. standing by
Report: 0.1 mL
